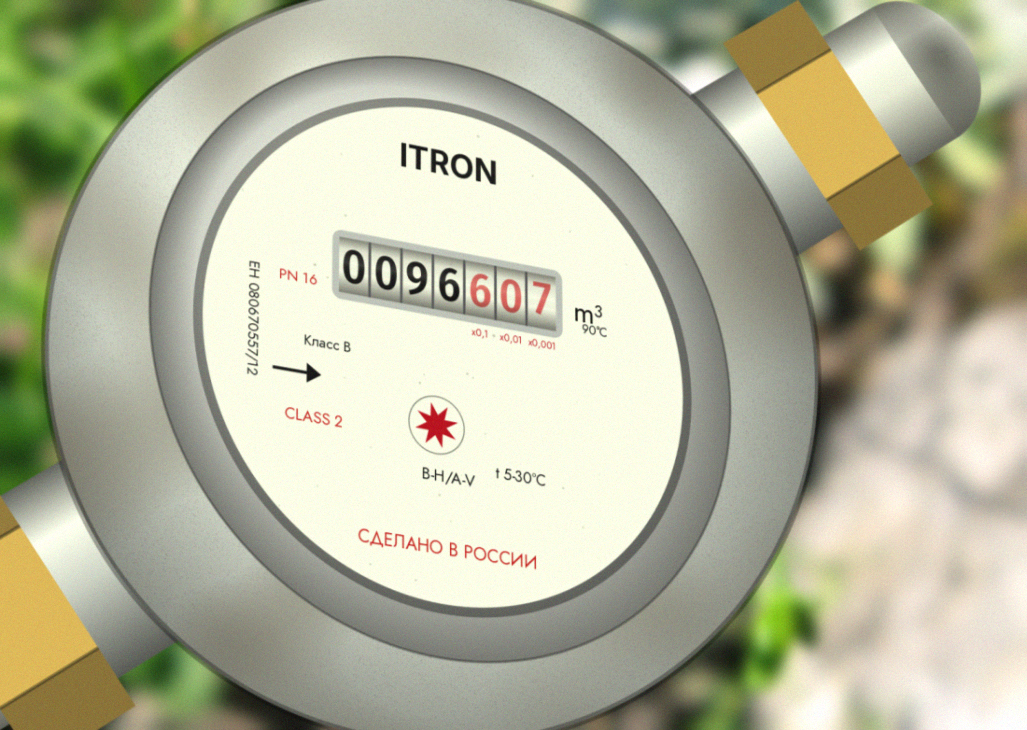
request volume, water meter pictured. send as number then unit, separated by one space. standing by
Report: 96.607 m³
